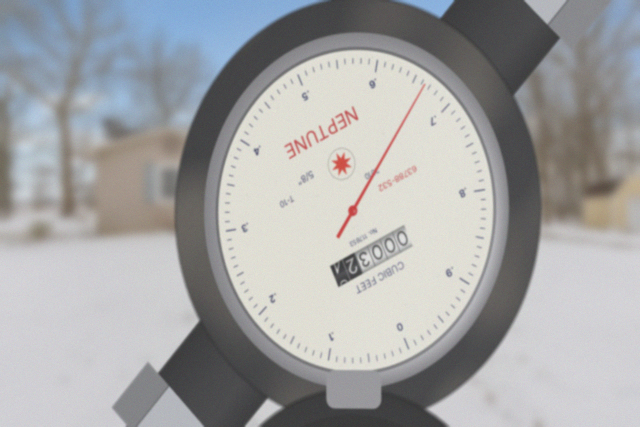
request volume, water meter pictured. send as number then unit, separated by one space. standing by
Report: 323.66 ft³
